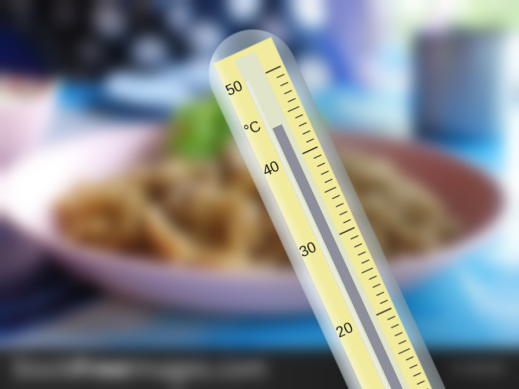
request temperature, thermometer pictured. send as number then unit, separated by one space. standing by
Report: 44 °C
